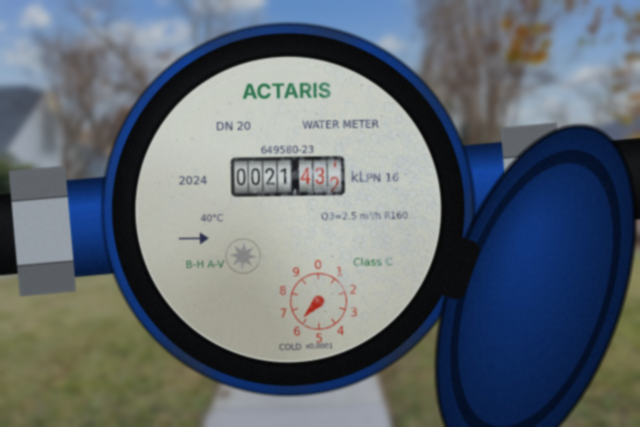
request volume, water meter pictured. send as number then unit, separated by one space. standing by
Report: 21.4316 kL
